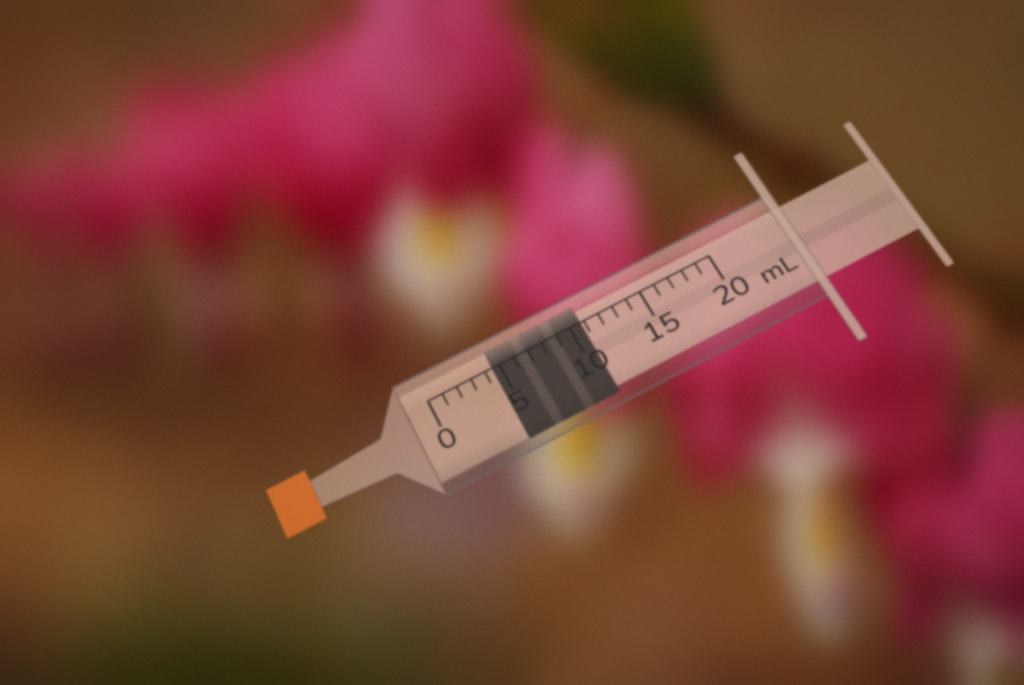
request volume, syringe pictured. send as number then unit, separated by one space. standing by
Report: 4.5 mL
